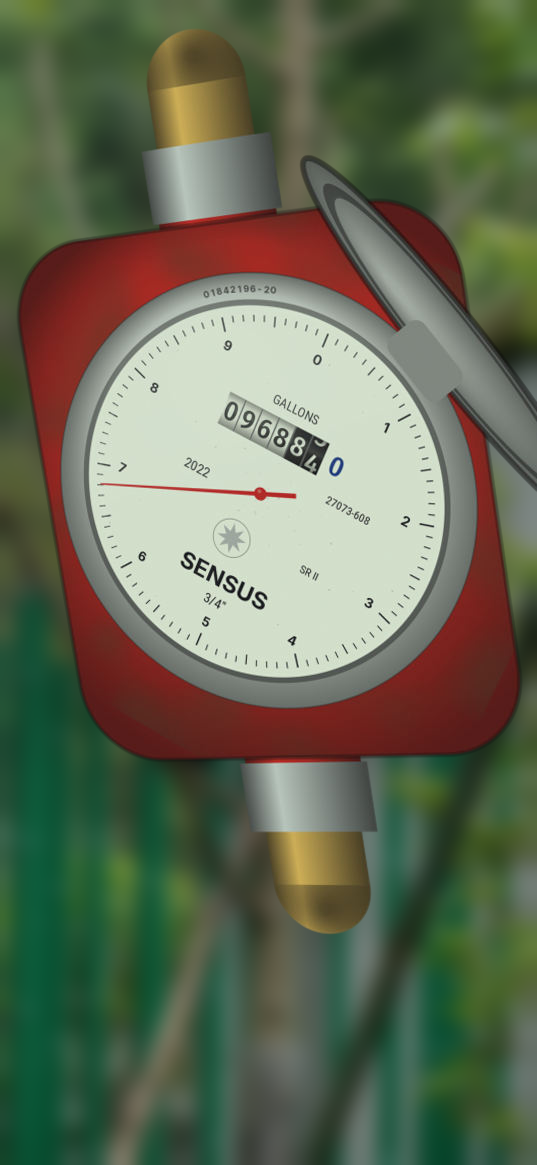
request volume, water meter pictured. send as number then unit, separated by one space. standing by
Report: 968836.8 gal
